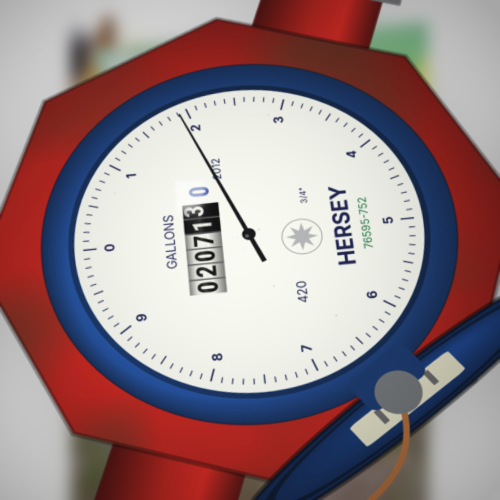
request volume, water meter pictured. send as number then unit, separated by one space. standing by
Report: 207131.9 gal
